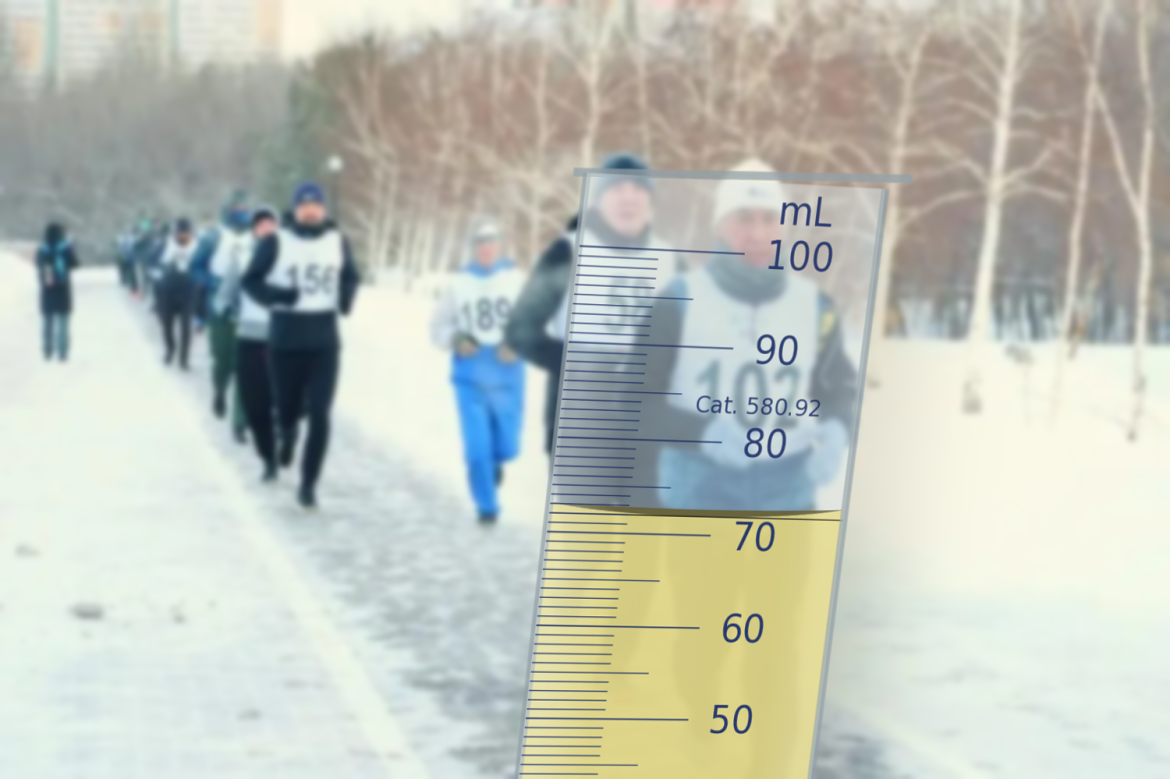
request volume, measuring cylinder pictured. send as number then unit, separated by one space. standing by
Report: 72 mL
